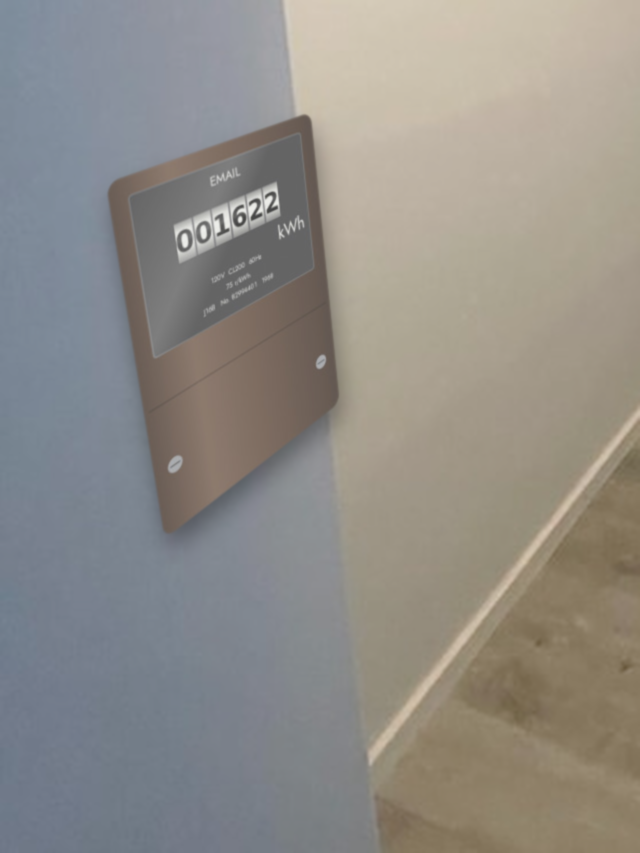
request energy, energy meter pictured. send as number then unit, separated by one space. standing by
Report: 1622 kWh
